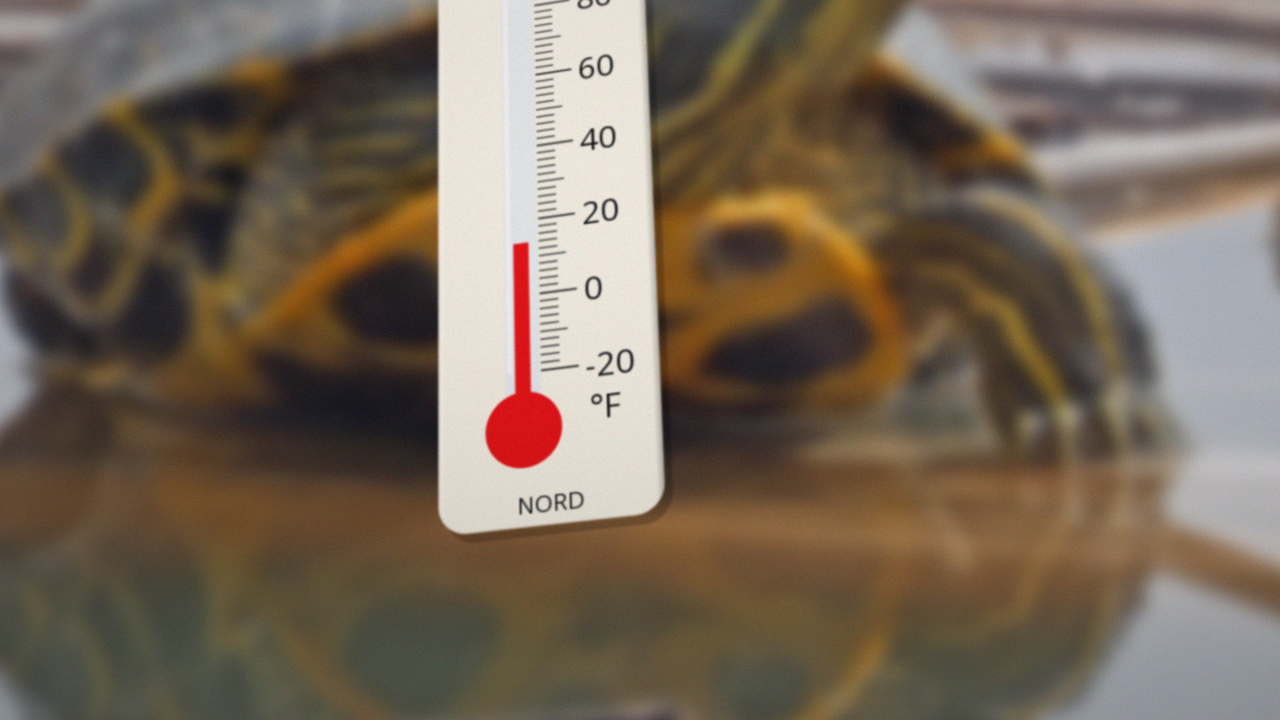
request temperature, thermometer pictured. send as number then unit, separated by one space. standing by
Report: 14 °F
